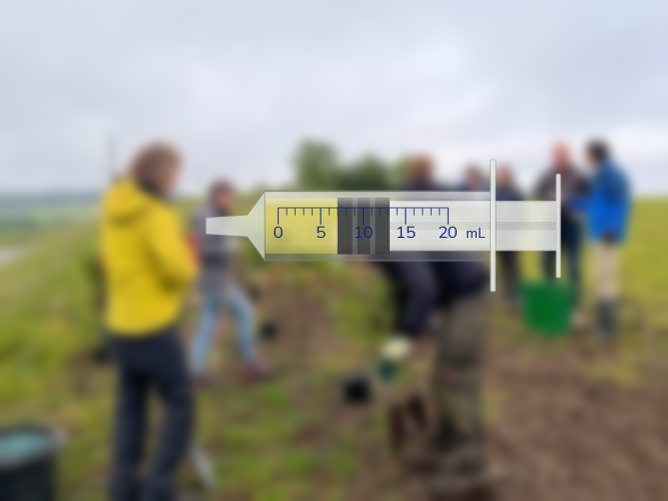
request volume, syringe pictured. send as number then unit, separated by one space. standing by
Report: 7 mL
